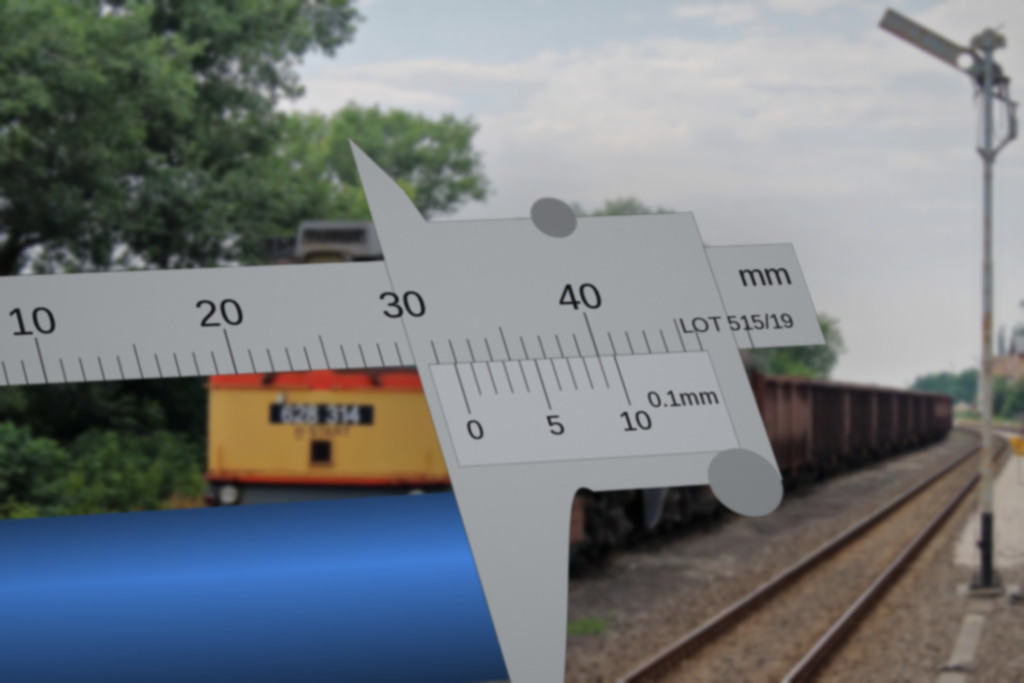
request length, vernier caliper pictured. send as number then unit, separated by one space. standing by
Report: 31.9 mm
